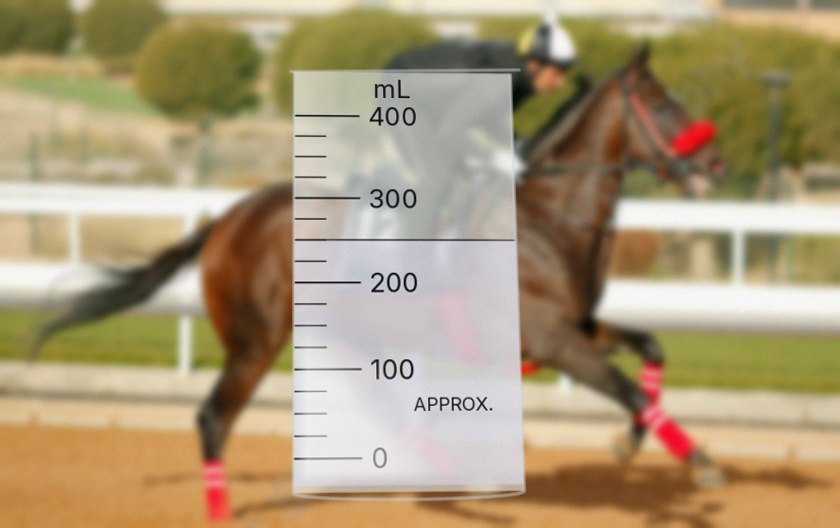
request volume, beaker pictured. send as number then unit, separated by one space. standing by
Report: 250 mL
